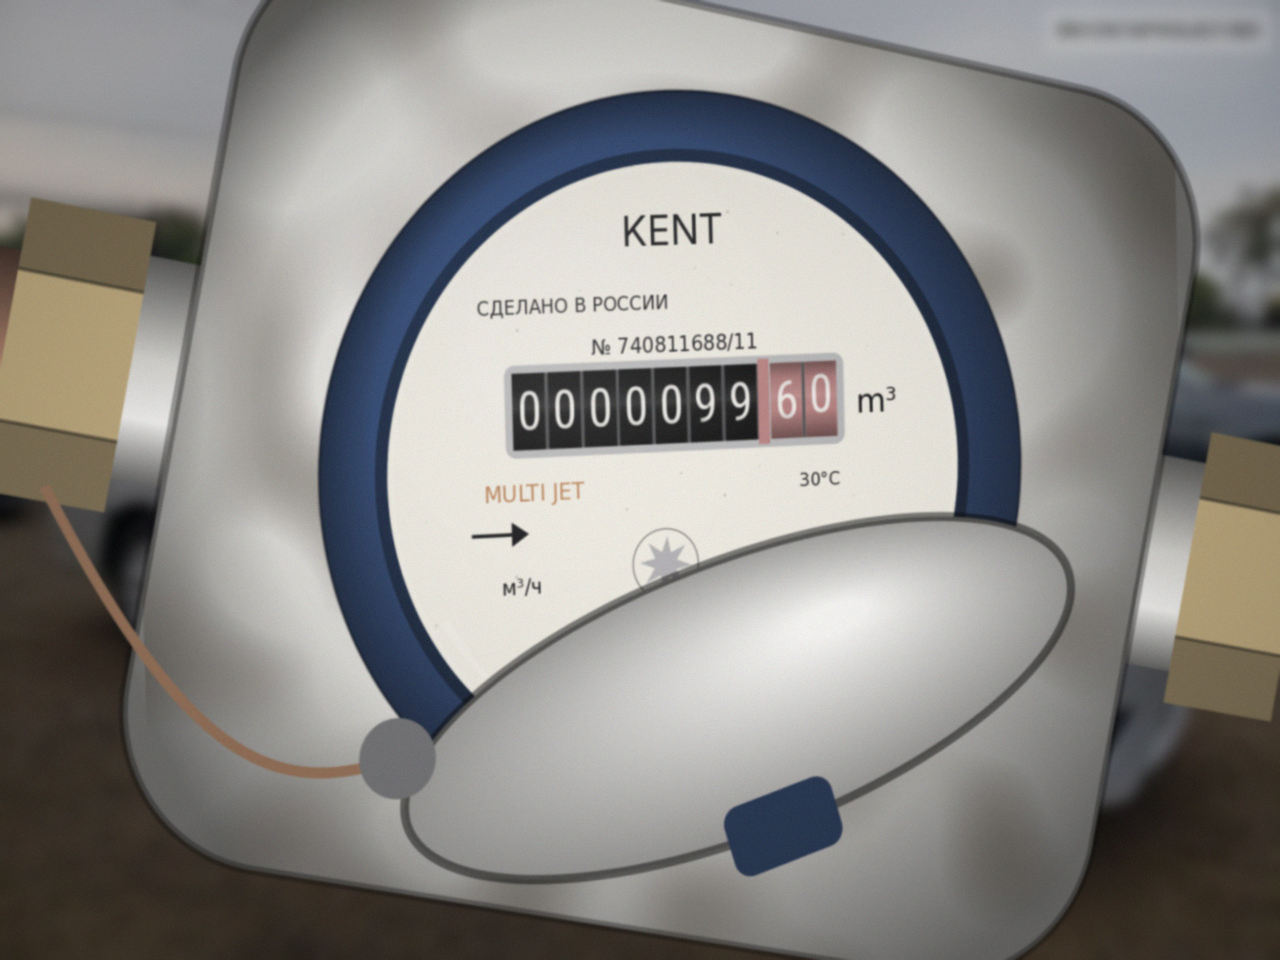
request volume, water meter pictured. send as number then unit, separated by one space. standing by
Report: 99.60 m³
